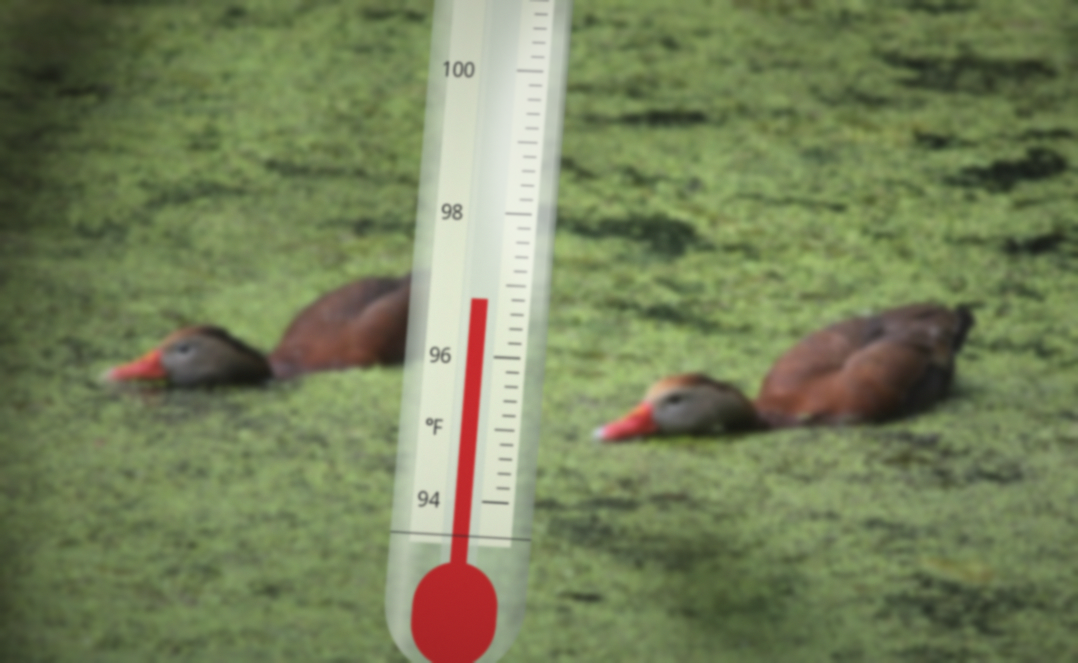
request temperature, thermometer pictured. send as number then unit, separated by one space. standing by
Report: 96.8 °F
